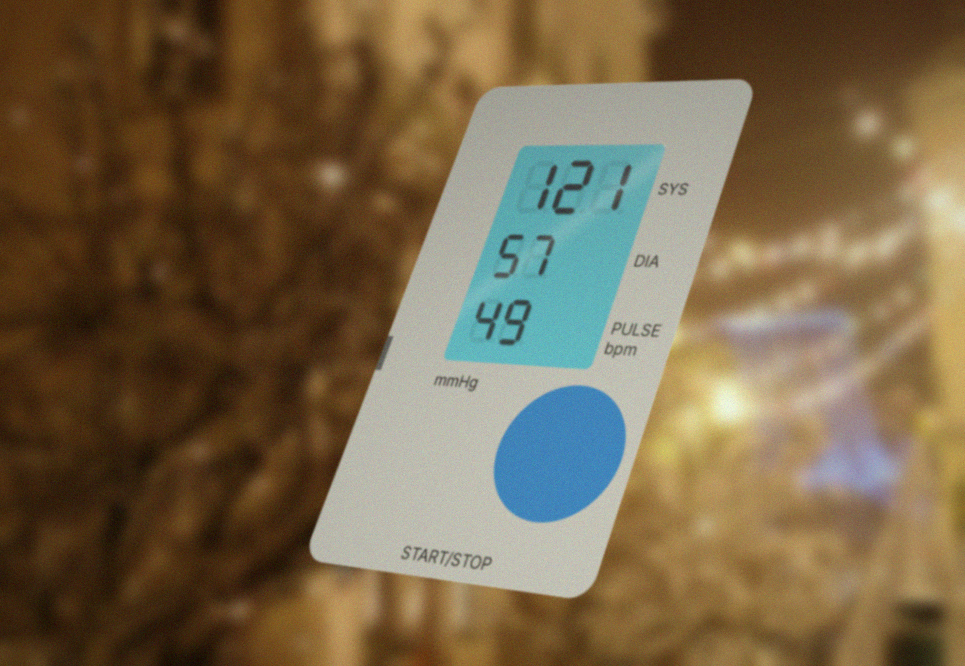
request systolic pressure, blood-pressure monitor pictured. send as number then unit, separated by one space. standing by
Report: 121 mmHg
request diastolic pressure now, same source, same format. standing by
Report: 57 mmHg
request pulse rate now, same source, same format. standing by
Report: 49 bpm
